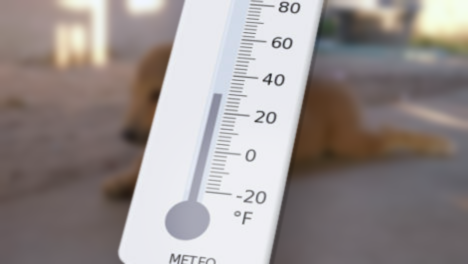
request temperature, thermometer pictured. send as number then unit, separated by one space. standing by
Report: 30 °F
